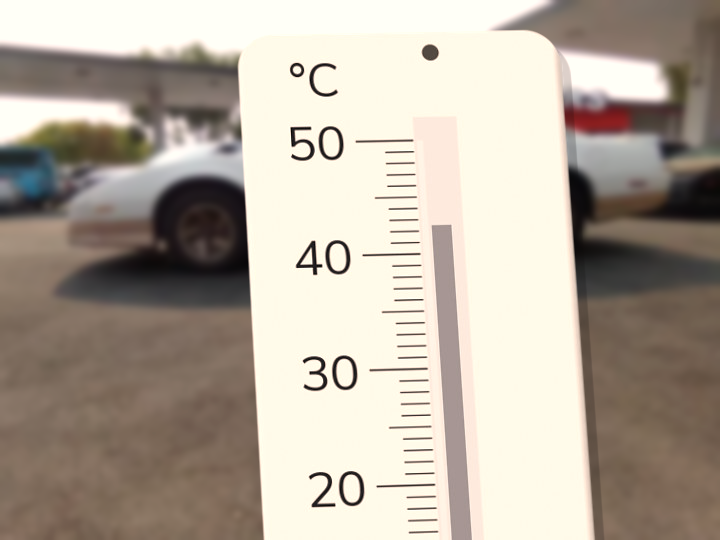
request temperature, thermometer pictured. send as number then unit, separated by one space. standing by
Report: 42.5 °C
